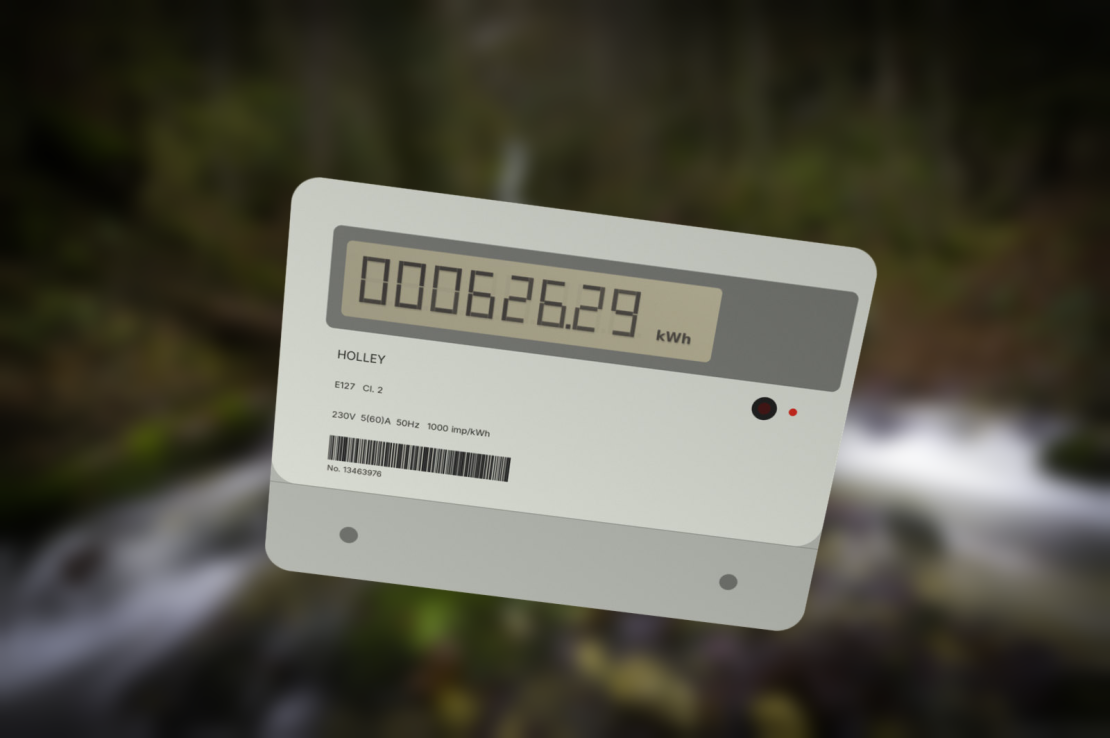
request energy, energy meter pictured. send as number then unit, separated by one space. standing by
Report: 626.29 kWh
